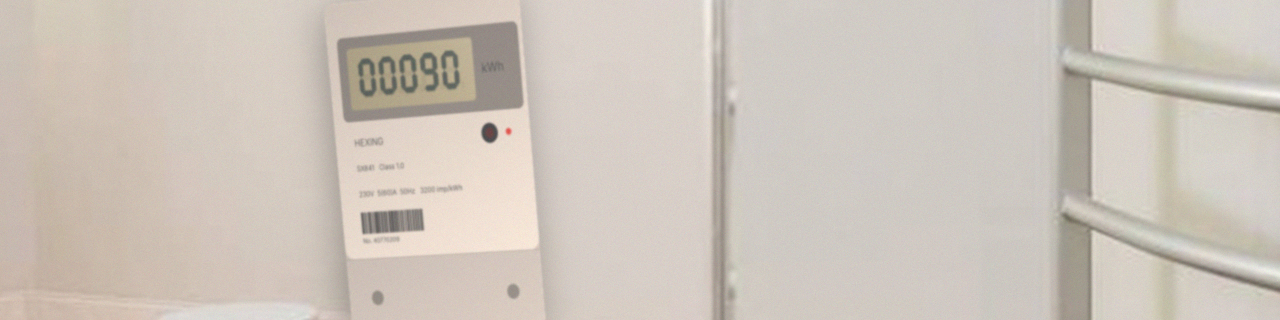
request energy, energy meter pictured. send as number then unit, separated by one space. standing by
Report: 90 kWh
